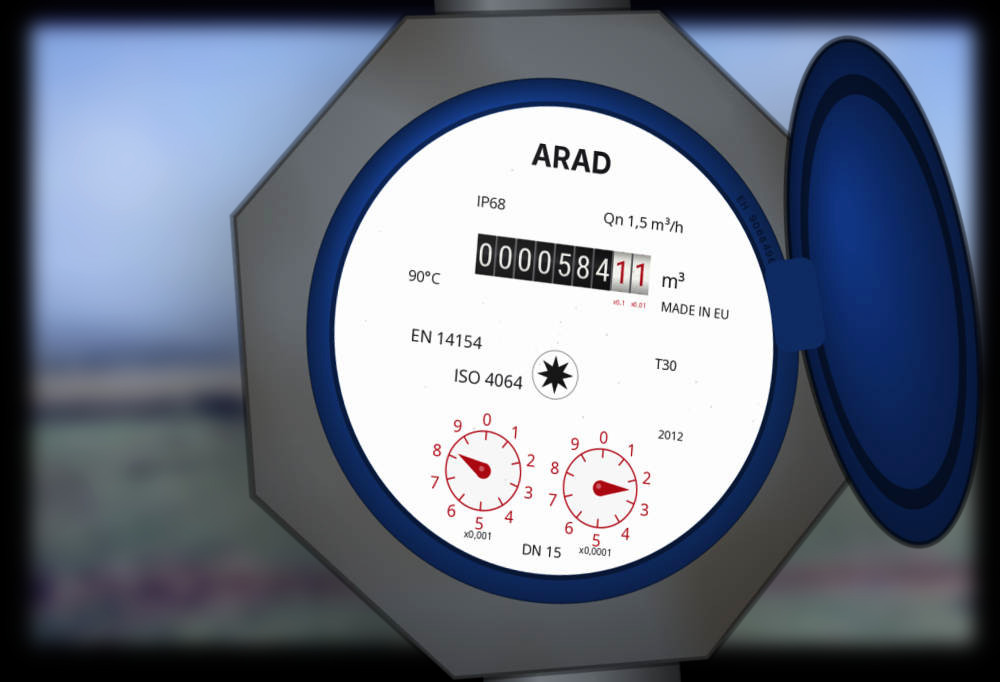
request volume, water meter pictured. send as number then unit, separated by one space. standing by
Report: 584.1182 m³
